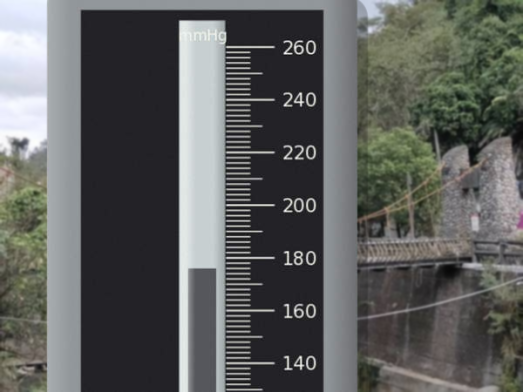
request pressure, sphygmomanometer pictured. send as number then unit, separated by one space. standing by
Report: 176 mmHg
